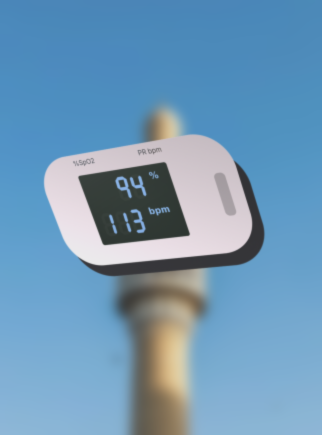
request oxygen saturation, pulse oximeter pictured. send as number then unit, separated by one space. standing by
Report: 94 %
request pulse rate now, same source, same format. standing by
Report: 113 bpm
